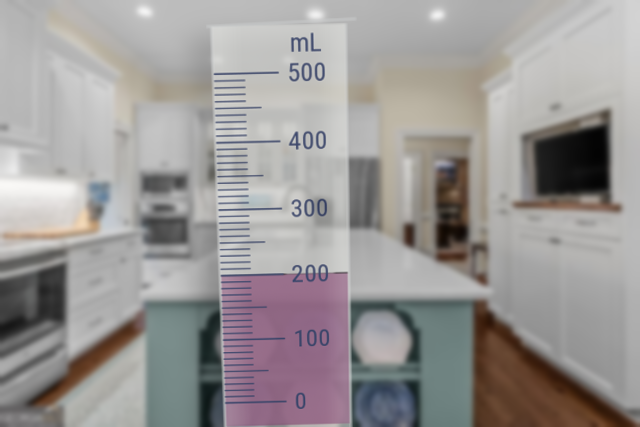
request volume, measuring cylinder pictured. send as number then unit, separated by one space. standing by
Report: 200 mL
